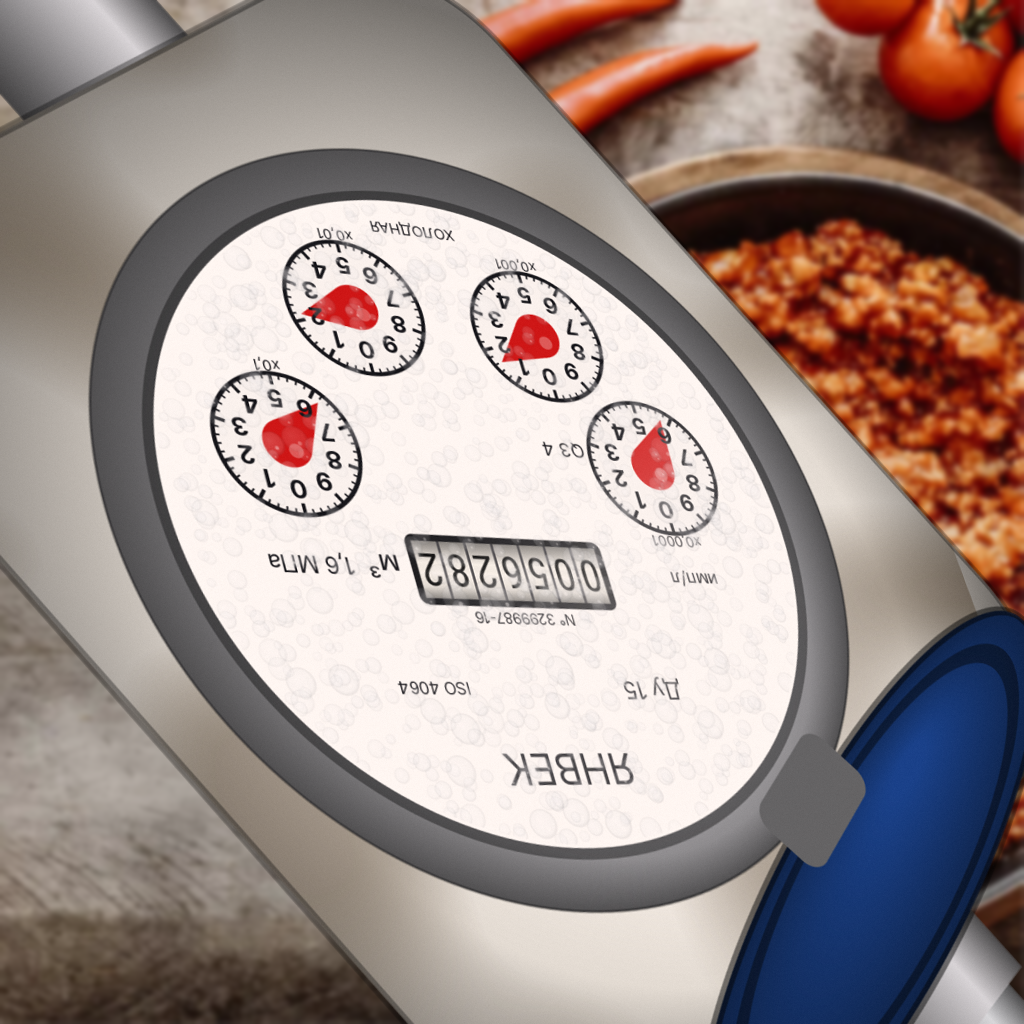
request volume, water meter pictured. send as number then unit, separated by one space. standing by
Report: 56282.6215 m³
